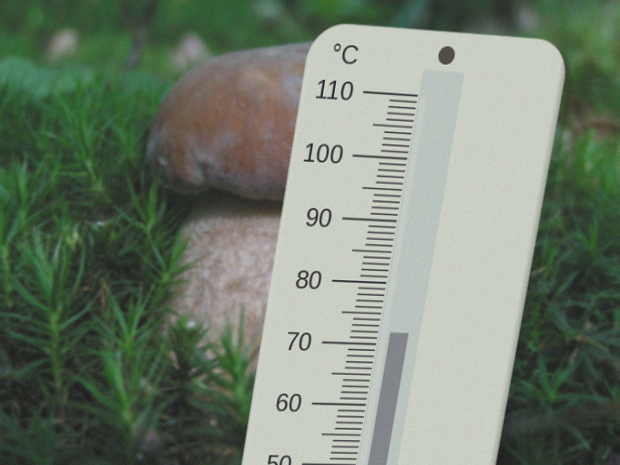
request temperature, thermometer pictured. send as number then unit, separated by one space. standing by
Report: 72 °C
